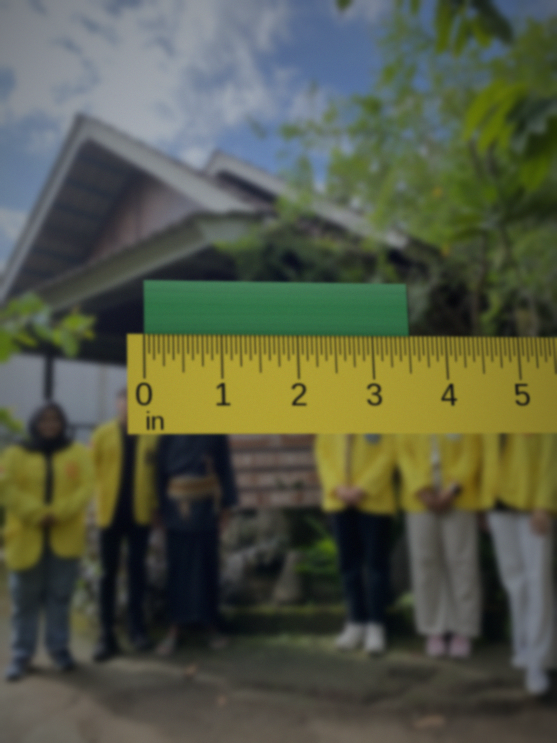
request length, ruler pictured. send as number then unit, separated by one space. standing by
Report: 3.5 in
